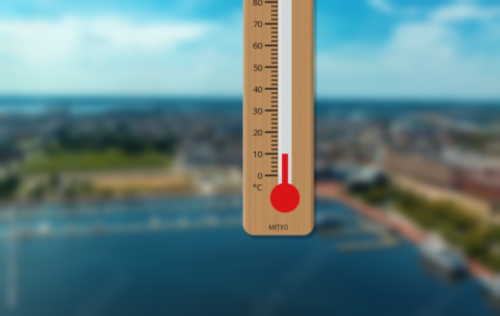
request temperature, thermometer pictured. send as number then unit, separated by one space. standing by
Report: 10 °C
